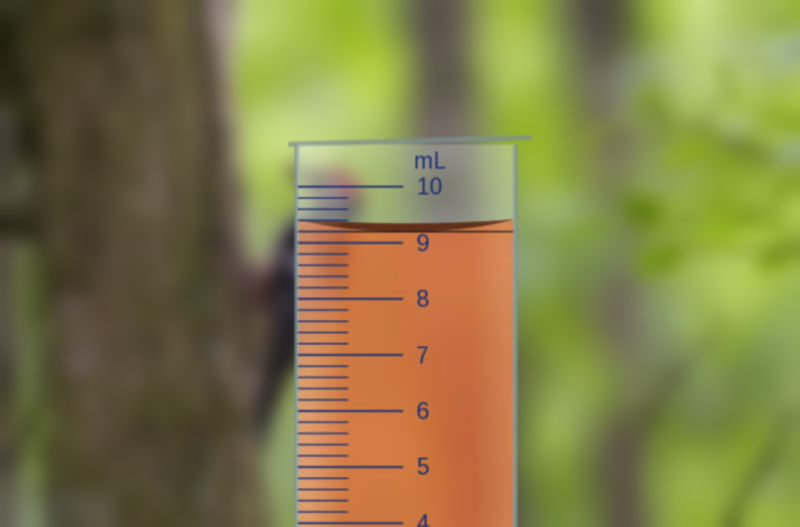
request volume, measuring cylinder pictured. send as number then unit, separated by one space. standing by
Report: 9.2 mL
